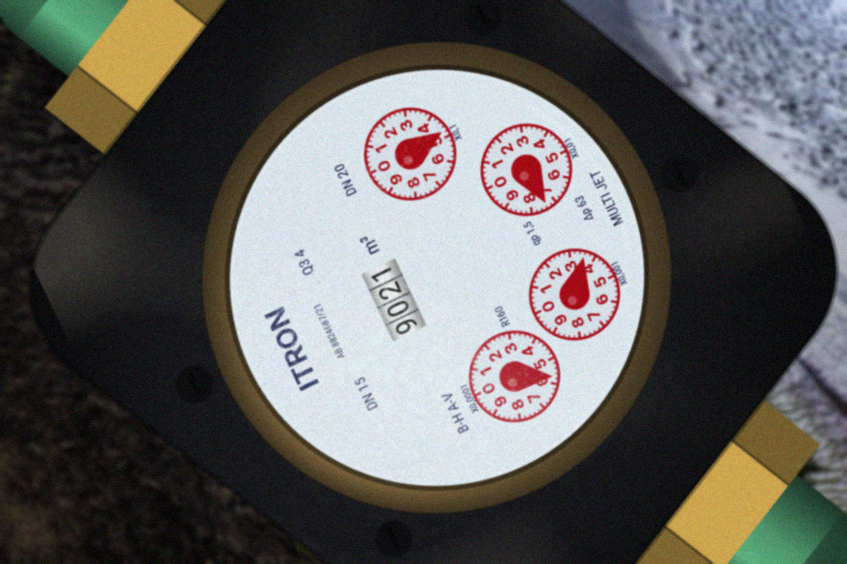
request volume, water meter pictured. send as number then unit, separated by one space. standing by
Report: 9021.4735 m³
